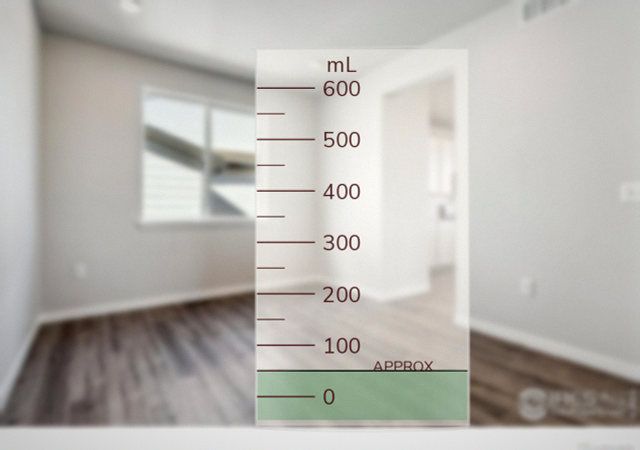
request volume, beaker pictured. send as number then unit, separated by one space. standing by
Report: 50 mL
